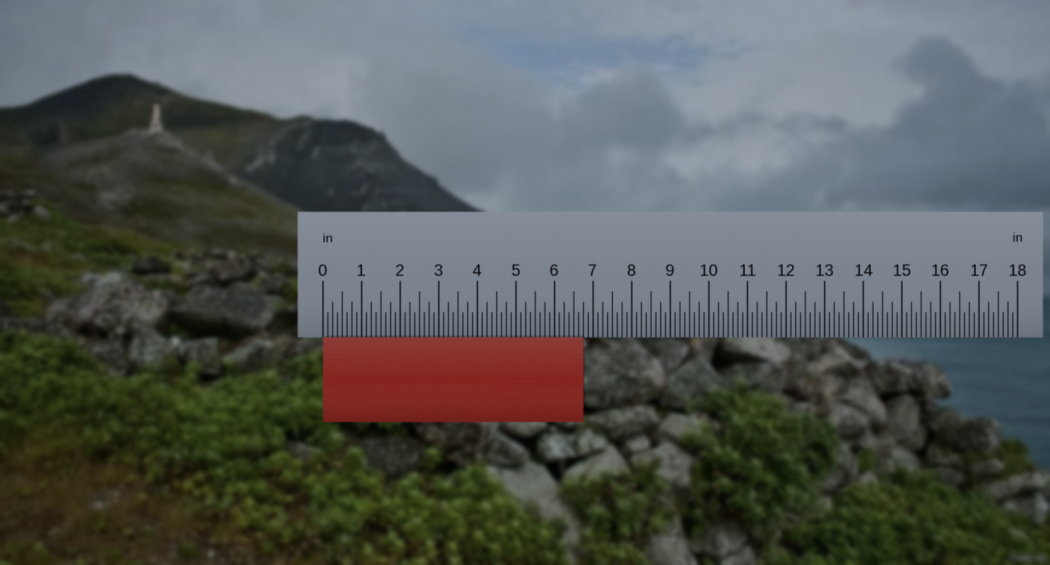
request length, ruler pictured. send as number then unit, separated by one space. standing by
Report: 6.75 in
